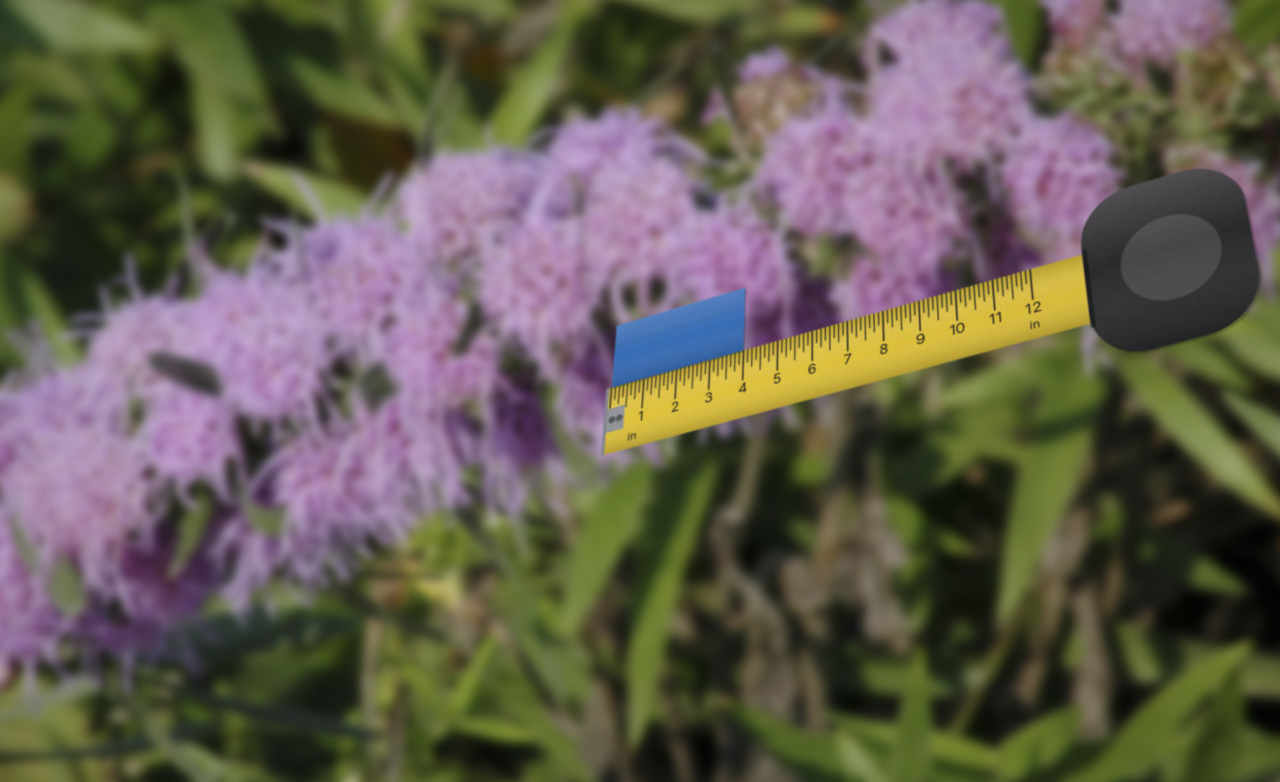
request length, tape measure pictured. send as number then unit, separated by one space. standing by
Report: 4 in
